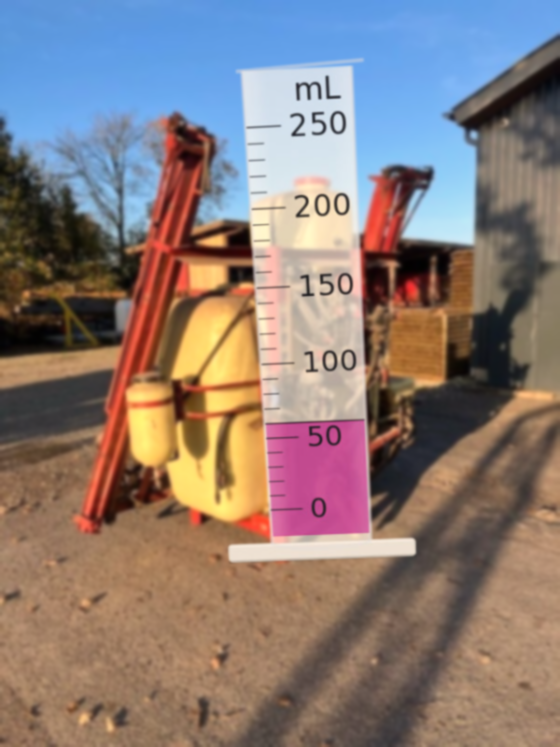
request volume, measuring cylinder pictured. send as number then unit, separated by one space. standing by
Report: 60 mL
